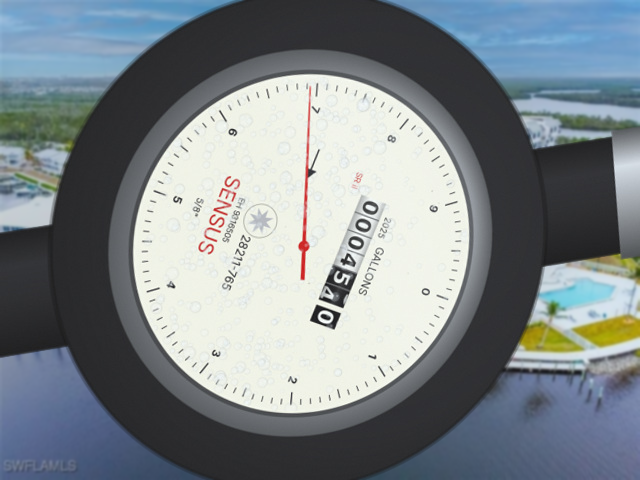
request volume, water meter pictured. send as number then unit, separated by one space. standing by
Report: 4536.9 gal
